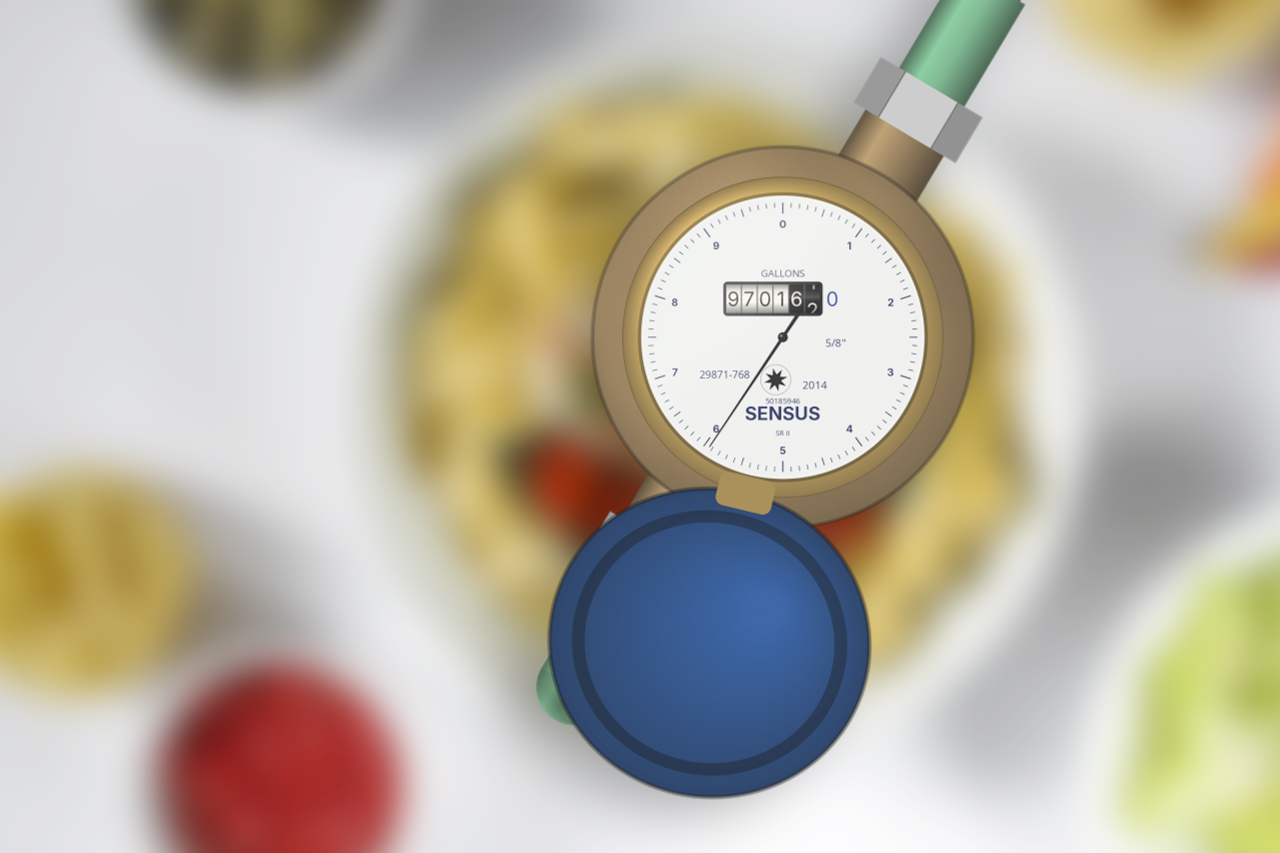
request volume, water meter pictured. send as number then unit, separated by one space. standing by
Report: 9701615.9 gal
